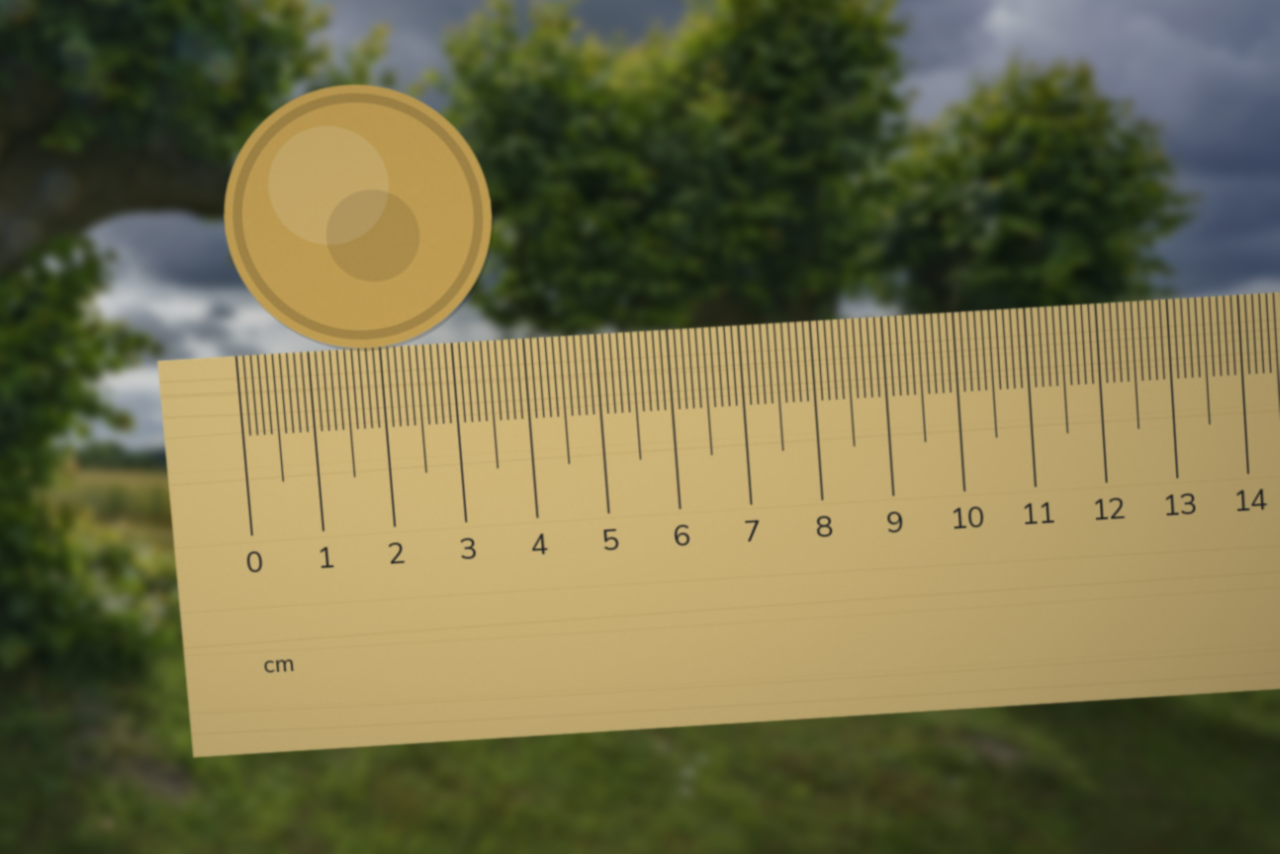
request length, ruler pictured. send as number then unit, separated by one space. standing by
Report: 3.7 cm
